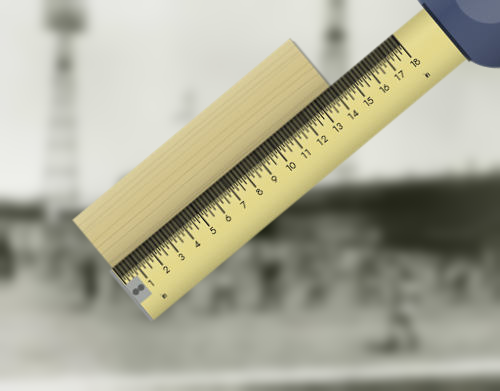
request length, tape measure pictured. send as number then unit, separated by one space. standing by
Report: 14 in
